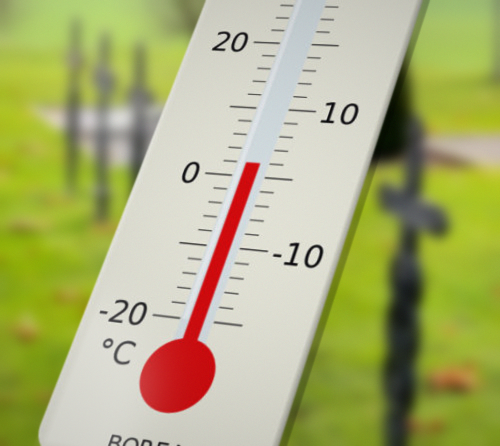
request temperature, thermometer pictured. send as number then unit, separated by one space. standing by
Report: 2 °C
